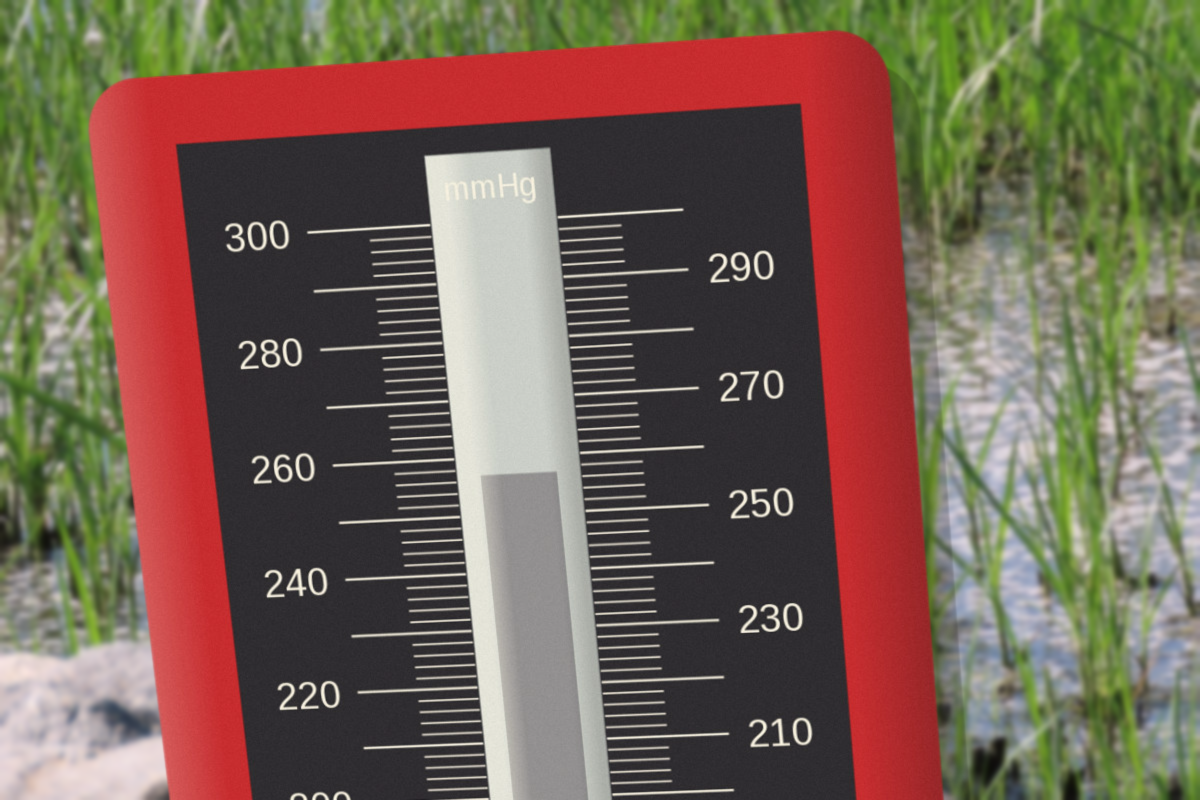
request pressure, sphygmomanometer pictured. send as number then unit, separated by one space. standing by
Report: 257 mmHg
